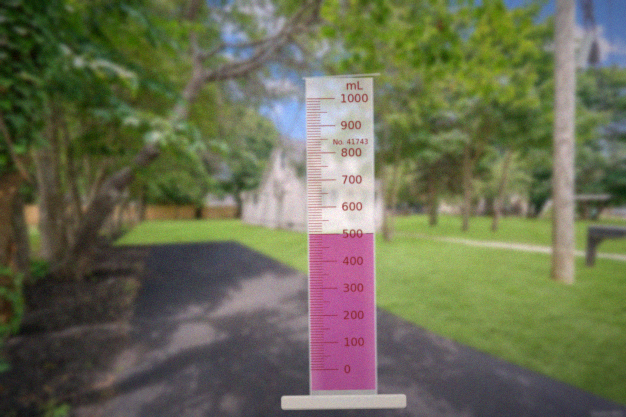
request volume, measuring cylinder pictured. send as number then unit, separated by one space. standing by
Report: 500 mL
